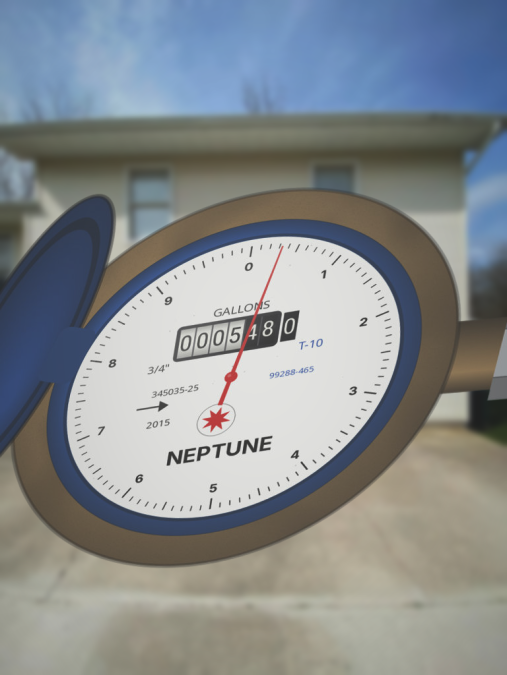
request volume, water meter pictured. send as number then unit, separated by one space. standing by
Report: 5480.3 gal
